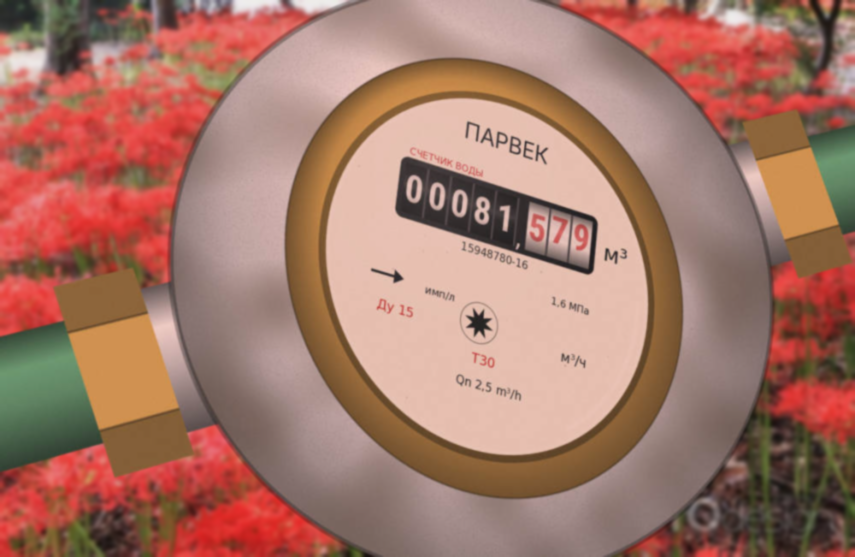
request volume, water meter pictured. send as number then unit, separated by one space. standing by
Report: 81.579 m³
